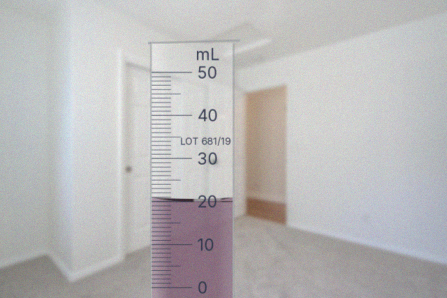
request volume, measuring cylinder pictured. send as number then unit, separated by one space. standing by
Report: 20 mL
